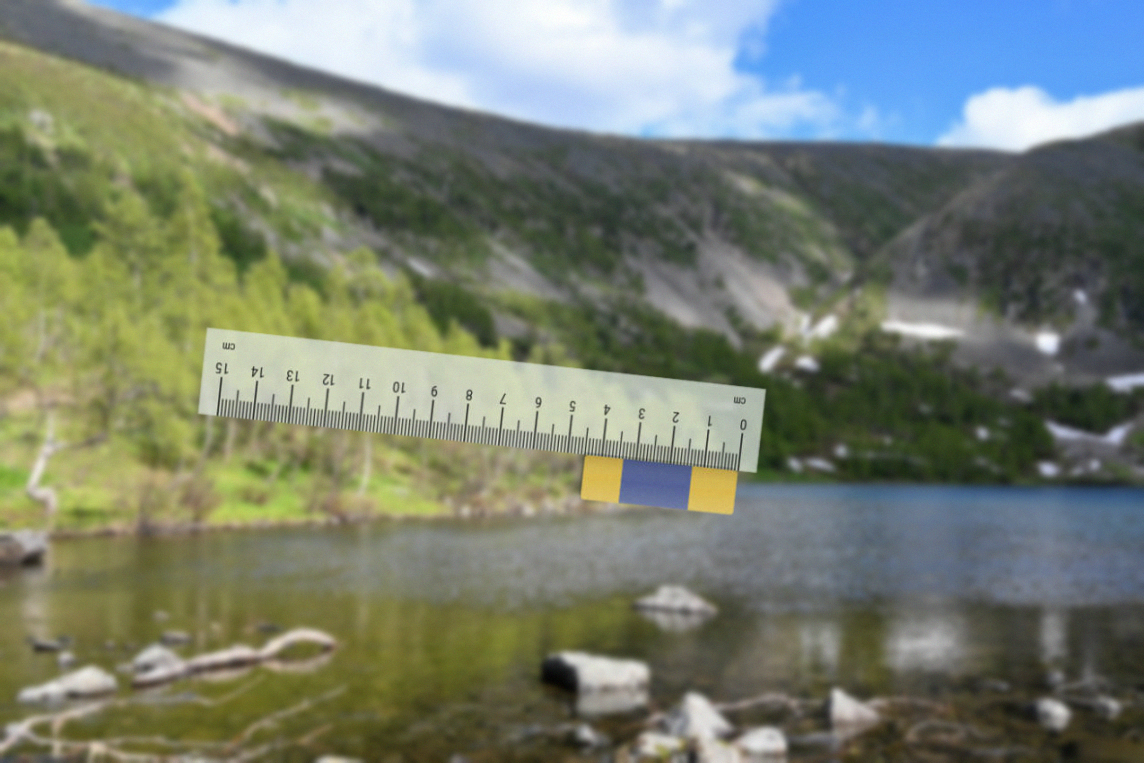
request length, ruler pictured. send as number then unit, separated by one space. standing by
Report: 4.5 cm
